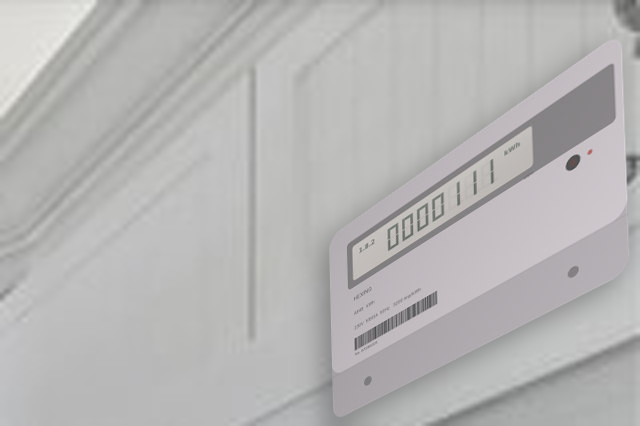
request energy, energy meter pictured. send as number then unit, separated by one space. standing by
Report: 111 kWh
